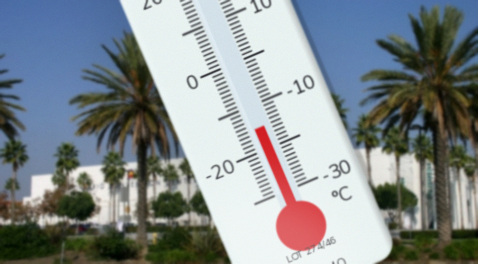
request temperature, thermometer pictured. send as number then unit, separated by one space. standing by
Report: -15 °C
